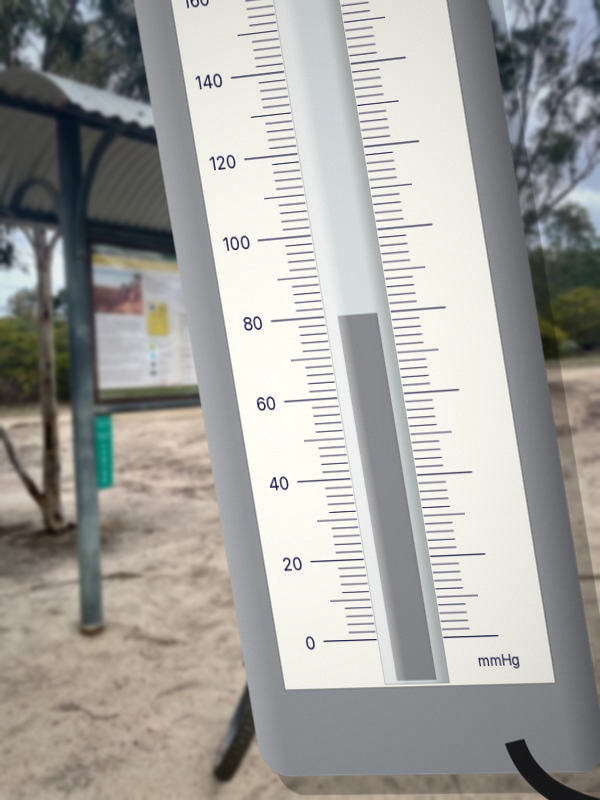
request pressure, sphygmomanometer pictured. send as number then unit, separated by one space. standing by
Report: 80 mmHg
